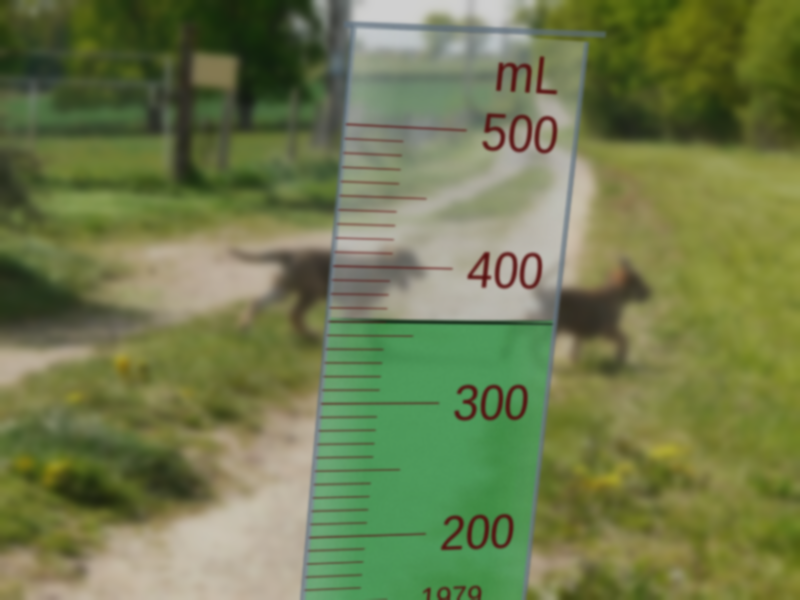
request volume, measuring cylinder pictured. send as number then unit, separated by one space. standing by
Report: 360 mL
